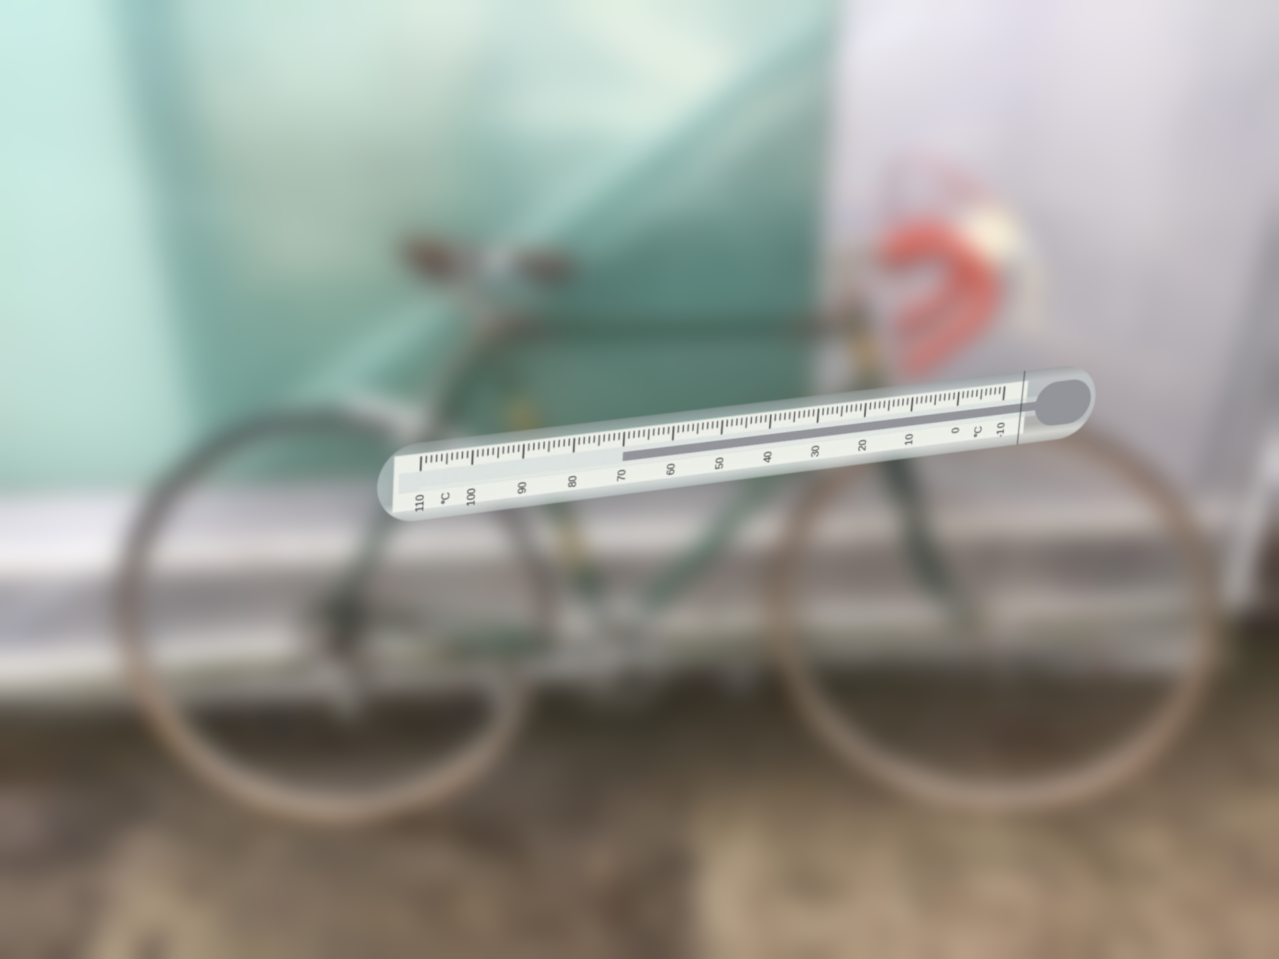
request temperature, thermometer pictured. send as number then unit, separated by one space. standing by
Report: 70 °C
